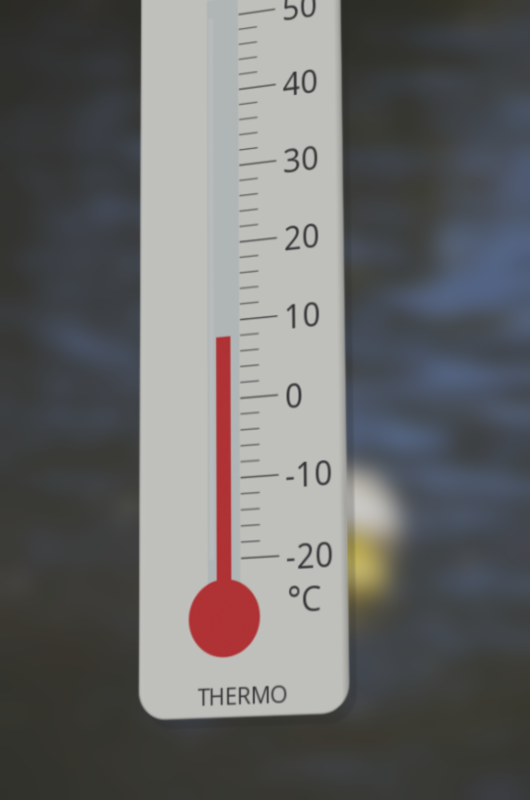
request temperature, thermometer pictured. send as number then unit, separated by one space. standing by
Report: 8 °C
